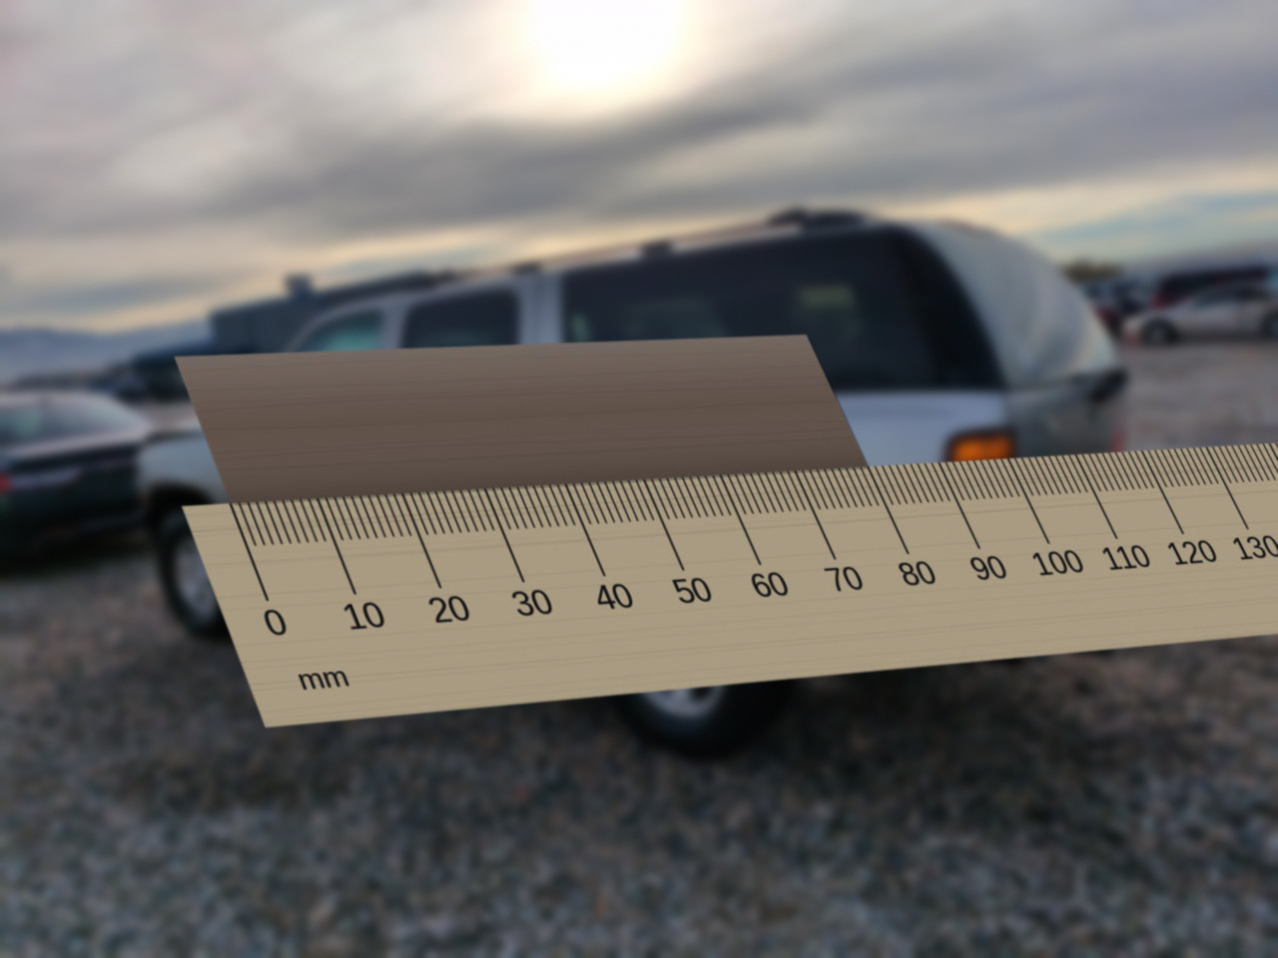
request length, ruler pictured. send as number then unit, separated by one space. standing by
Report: 80 mm
